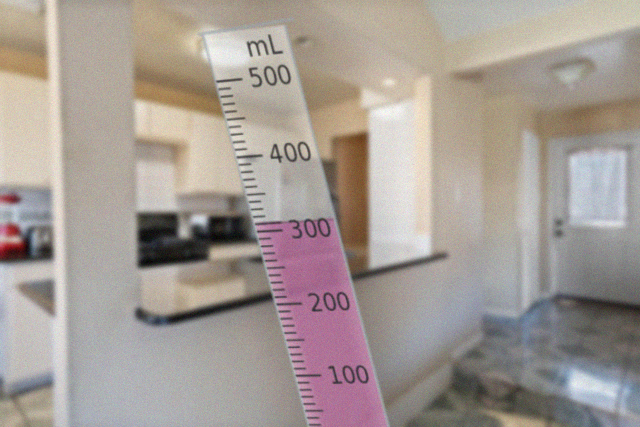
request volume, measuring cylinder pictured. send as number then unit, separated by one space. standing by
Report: 310 mL
